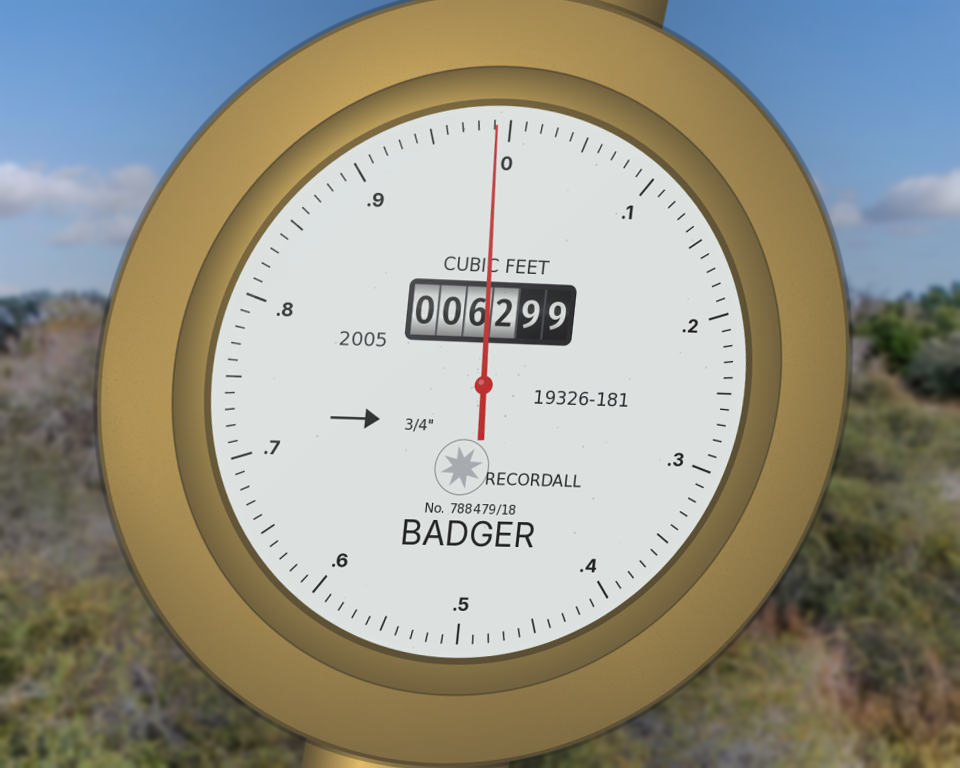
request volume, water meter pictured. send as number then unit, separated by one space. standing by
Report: 6298.99 ft³
